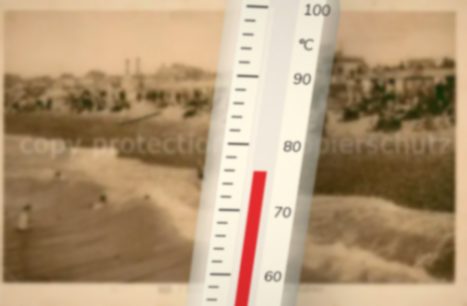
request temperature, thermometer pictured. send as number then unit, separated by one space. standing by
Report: 76 °C
